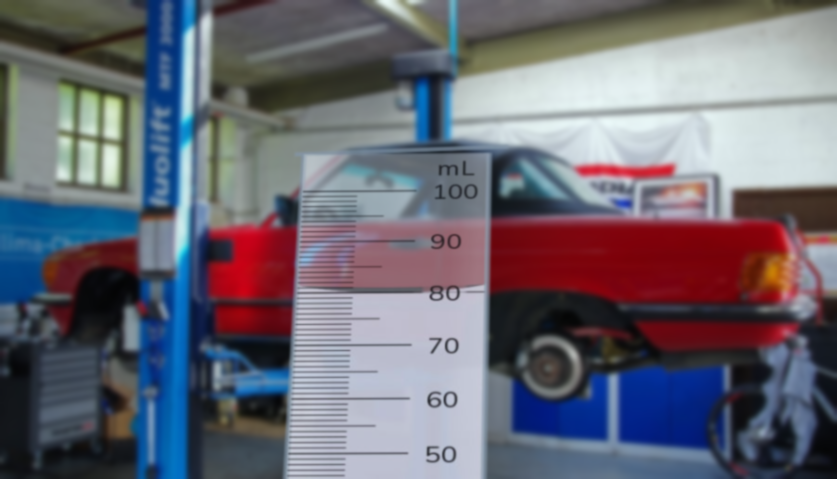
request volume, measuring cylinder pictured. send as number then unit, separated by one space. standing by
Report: 80 mL
